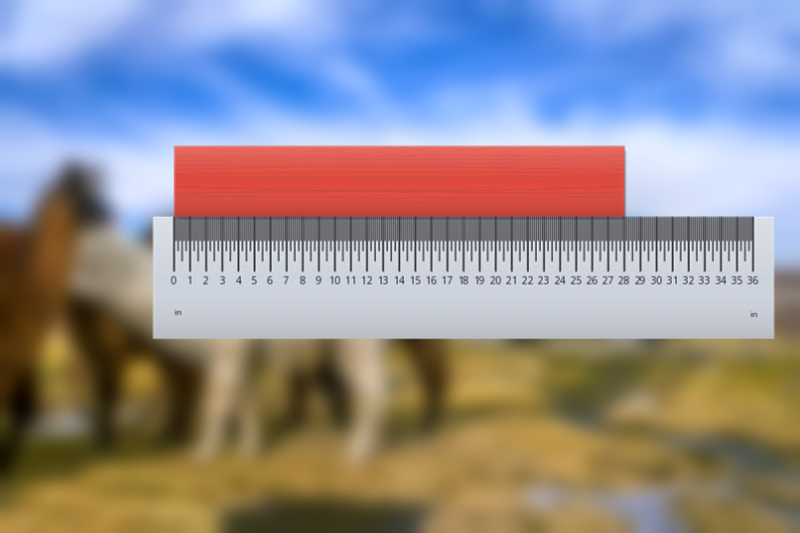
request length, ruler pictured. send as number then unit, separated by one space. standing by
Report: 28 in
